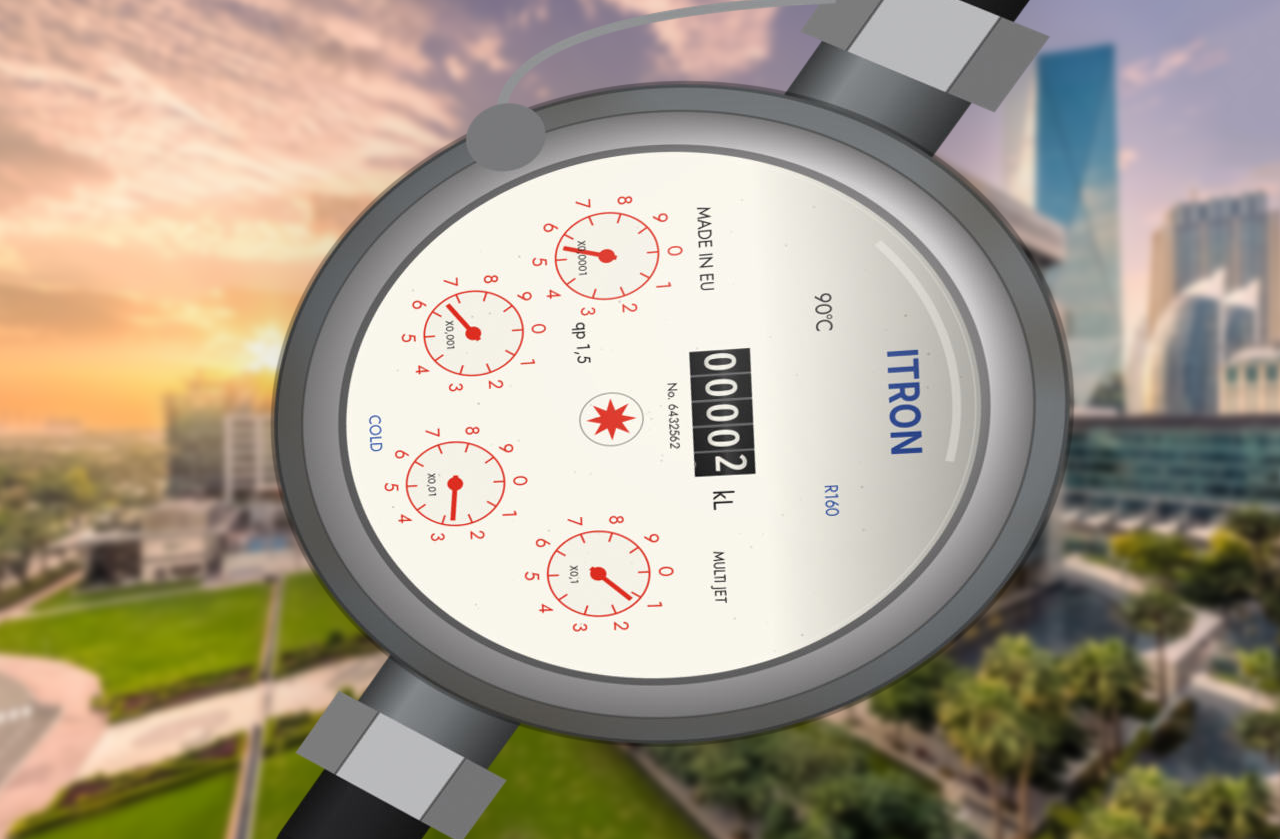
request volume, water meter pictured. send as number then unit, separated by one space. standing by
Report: 2.1265 kL
